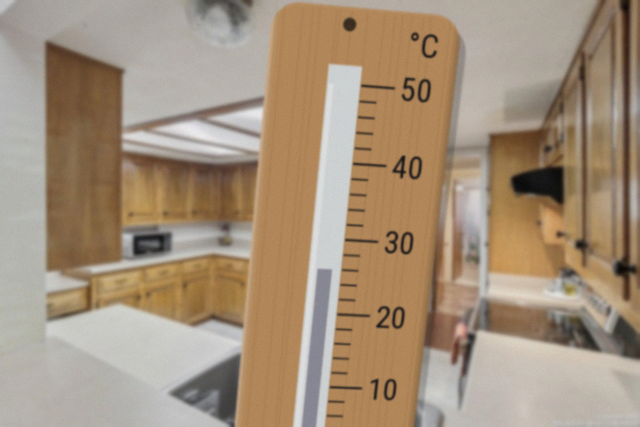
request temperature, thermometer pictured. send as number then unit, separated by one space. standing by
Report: 26 °C
